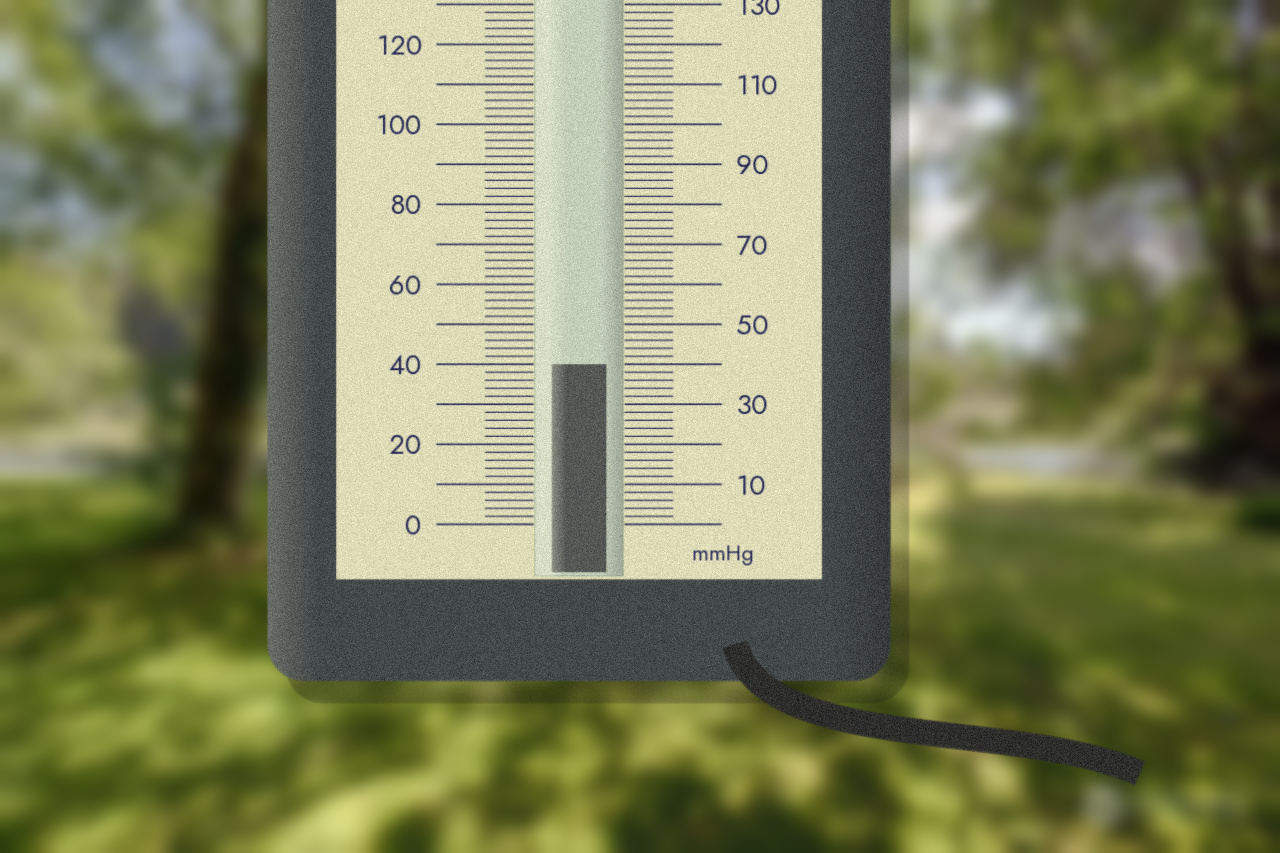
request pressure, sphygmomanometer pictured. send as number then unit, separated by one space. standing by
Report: 40 mmHg
